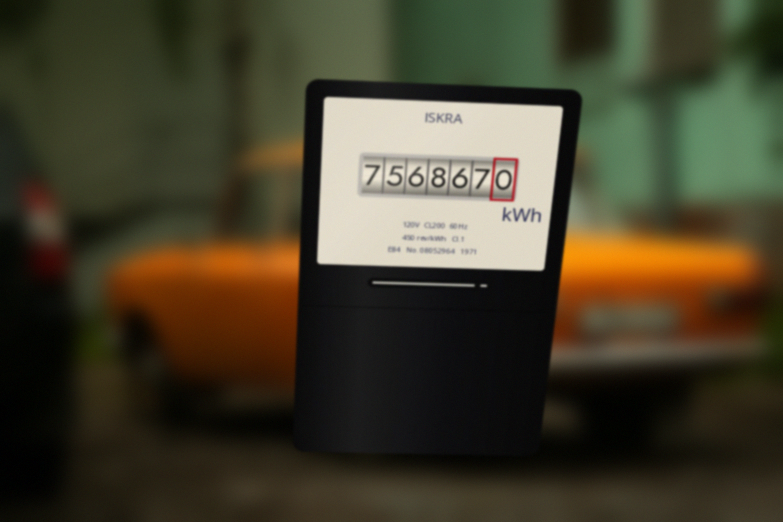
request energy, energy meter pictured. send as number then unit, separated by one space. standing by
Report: 756867.0 kWh
